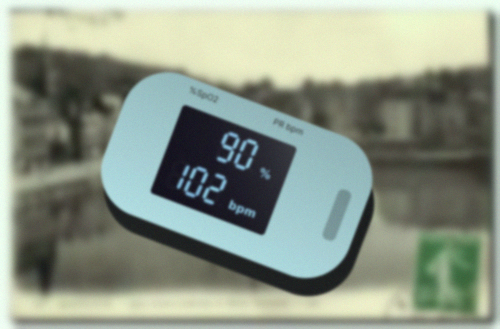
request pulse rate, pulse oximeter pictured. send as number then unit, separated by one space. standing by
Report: 102 bpm
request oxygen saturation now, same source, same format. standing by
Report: 90 %
